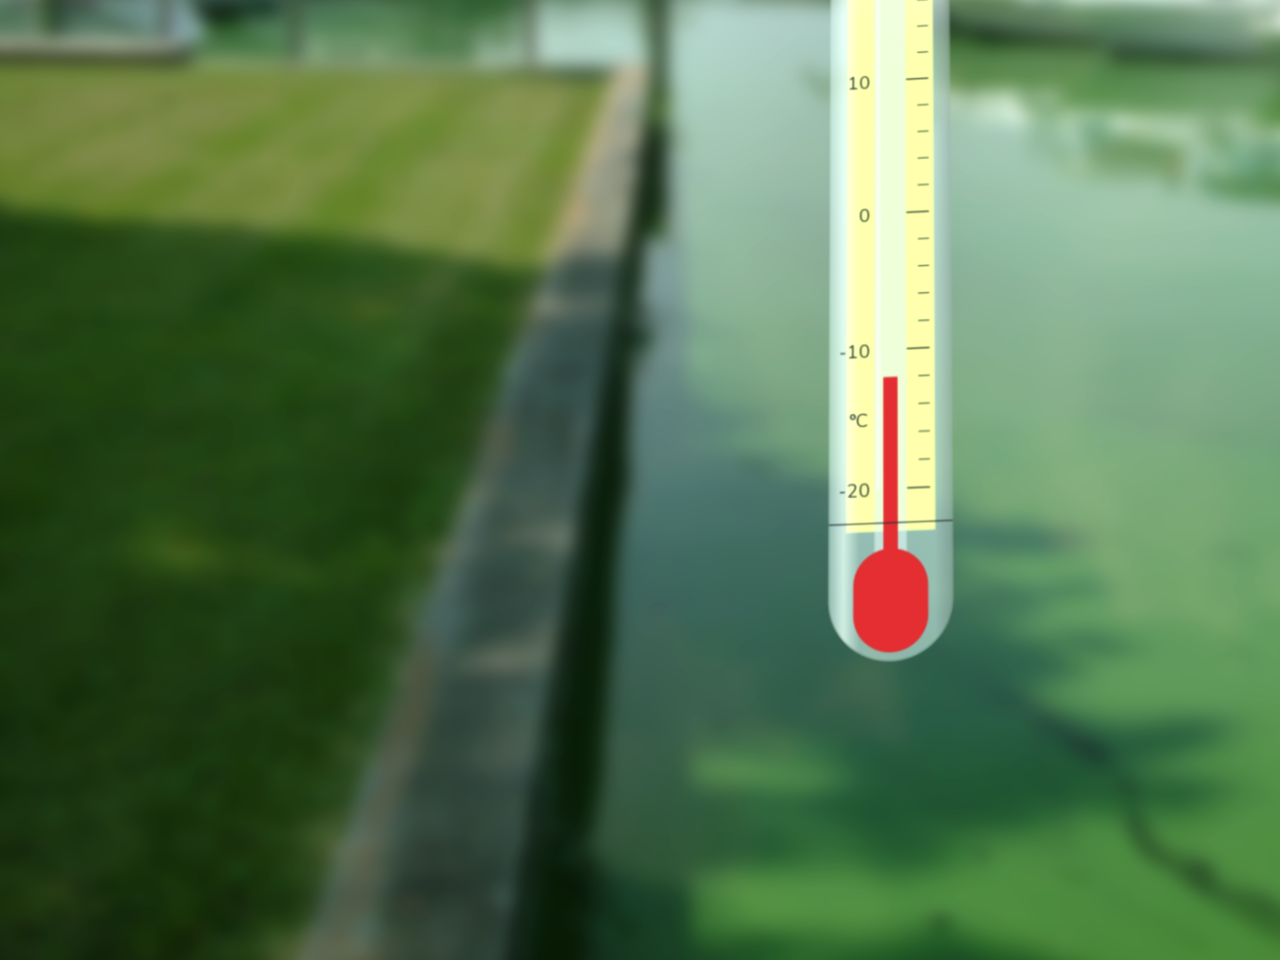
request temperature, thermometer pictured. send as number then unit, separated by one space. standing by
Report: -12 °C
